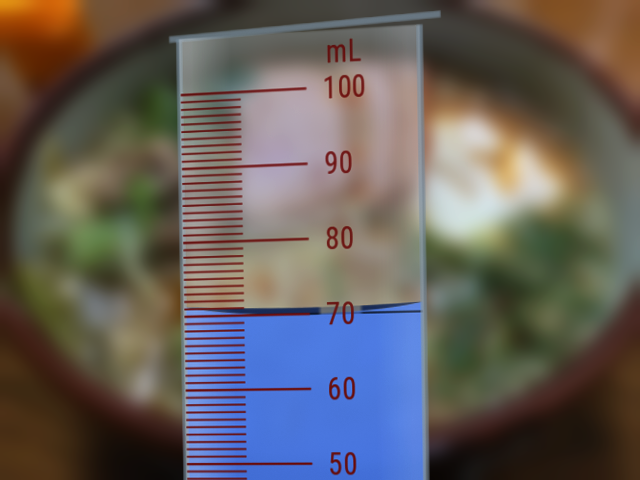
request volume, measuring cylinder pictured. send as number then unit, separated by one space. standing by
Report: 70 mL
